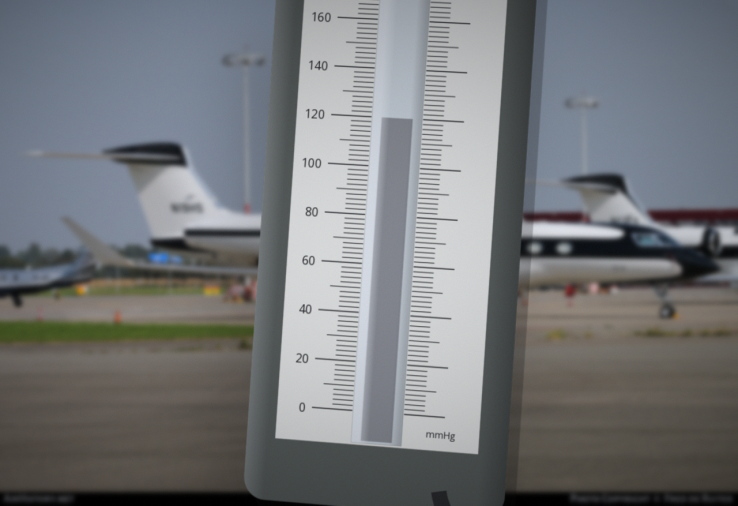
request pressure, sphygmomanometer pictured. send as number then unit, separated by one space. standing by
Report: 120 mmHg
